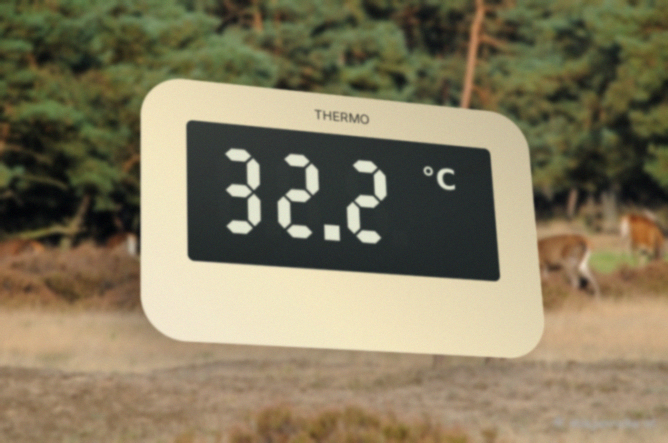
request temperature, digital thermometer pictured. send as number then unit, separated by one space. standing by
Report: 32.2 °C
